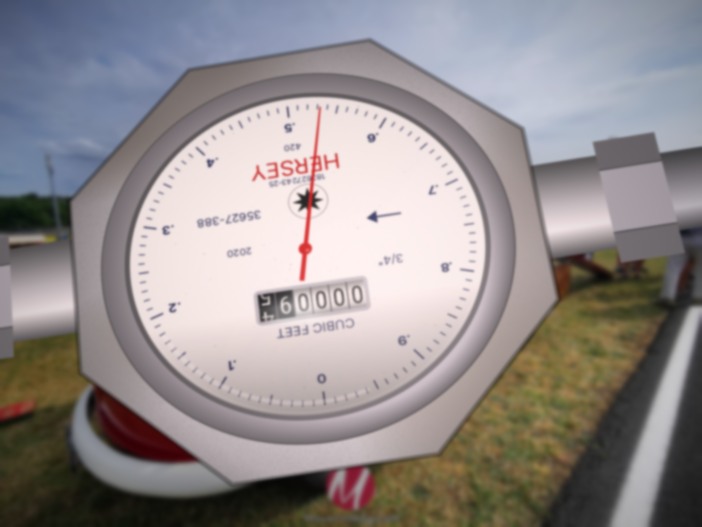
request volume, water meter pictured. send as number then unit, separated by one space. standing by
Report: 94.53 ft³
